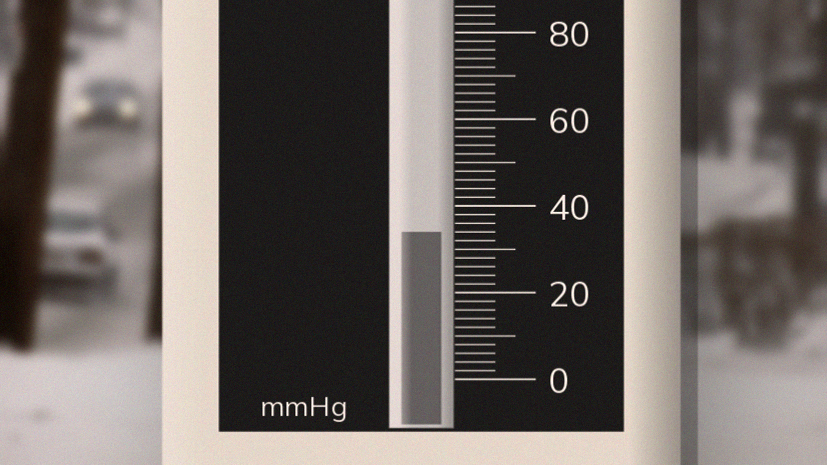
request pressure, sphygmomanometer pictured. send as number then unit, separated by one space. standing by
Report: 34 mmHg
